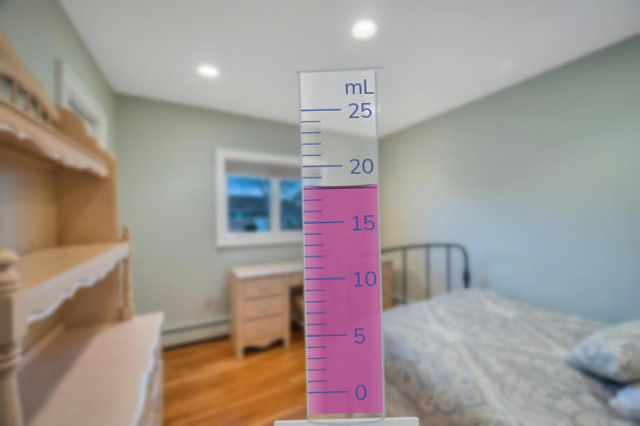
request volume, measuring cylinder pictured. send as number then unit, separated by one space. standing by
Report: 18 mL
